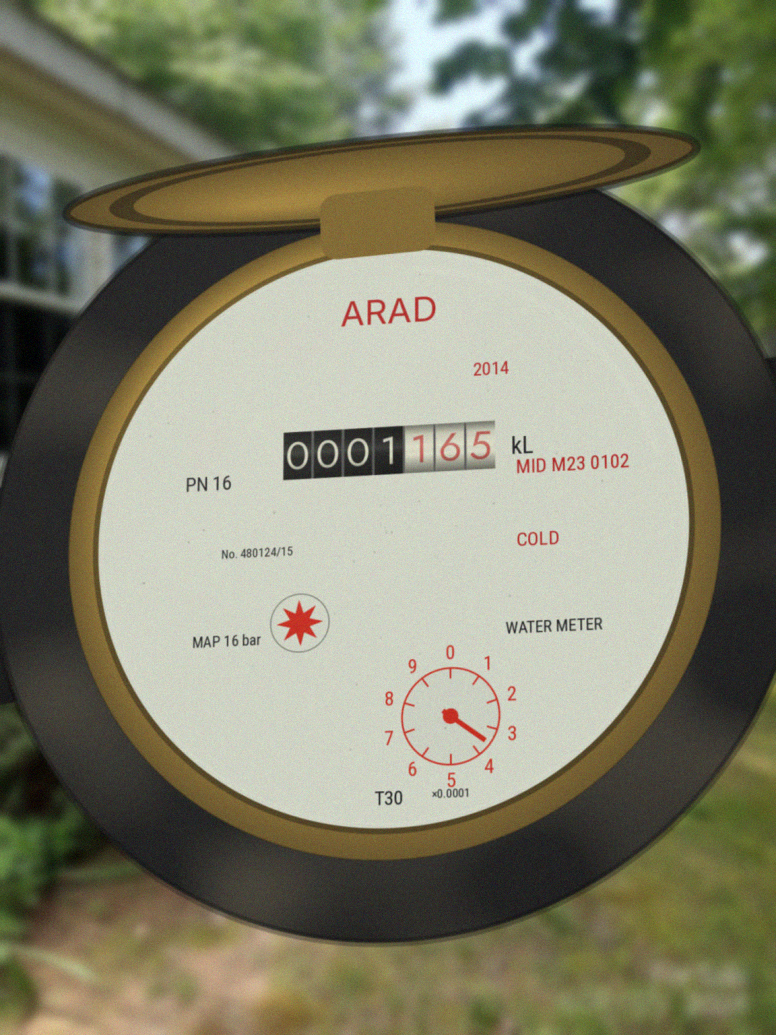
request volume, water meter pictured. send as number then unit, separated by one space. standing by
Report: 1.1653 kL
